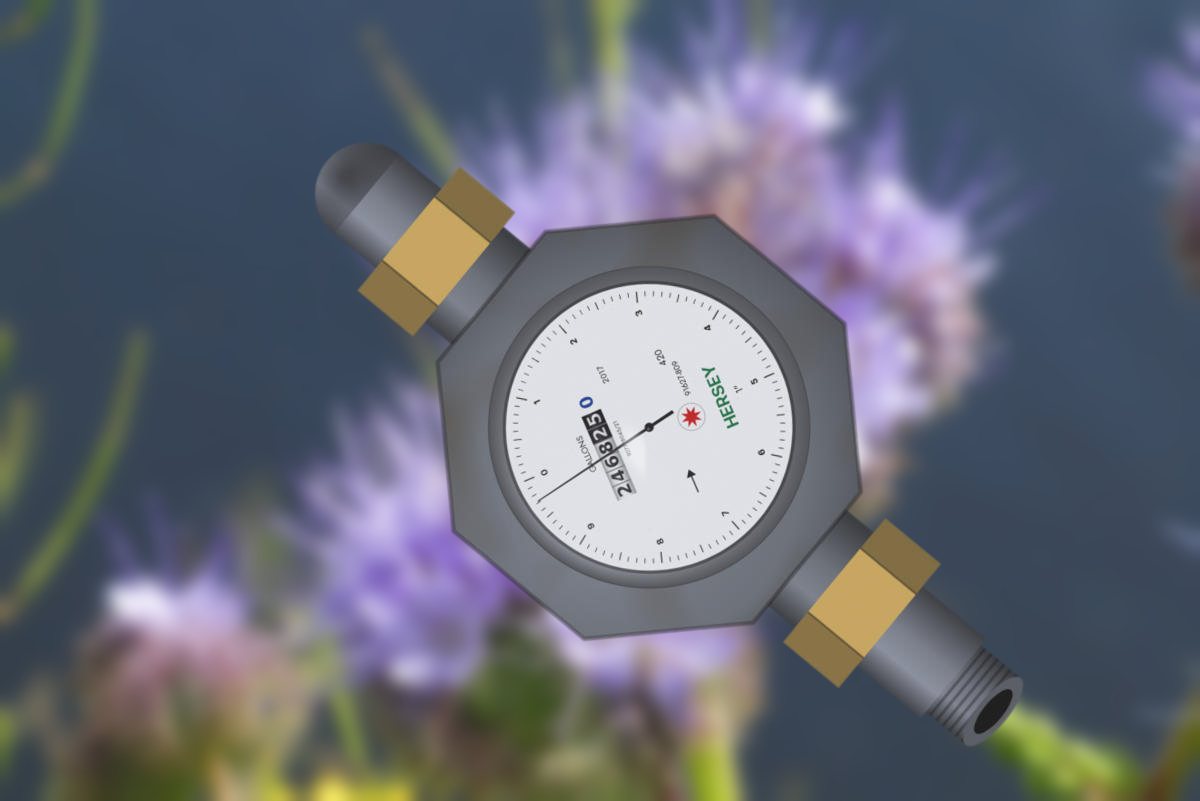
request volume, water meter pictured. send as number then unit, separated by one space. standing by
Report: 2468249.7 gal
